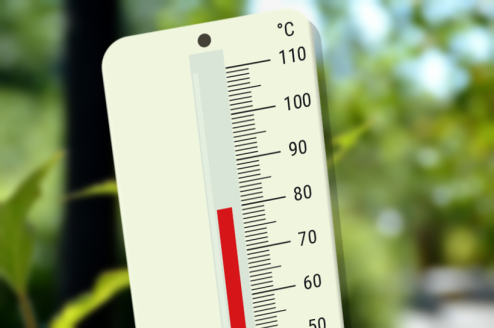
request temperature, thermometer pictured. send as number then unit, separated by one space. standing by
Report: 80 °C
